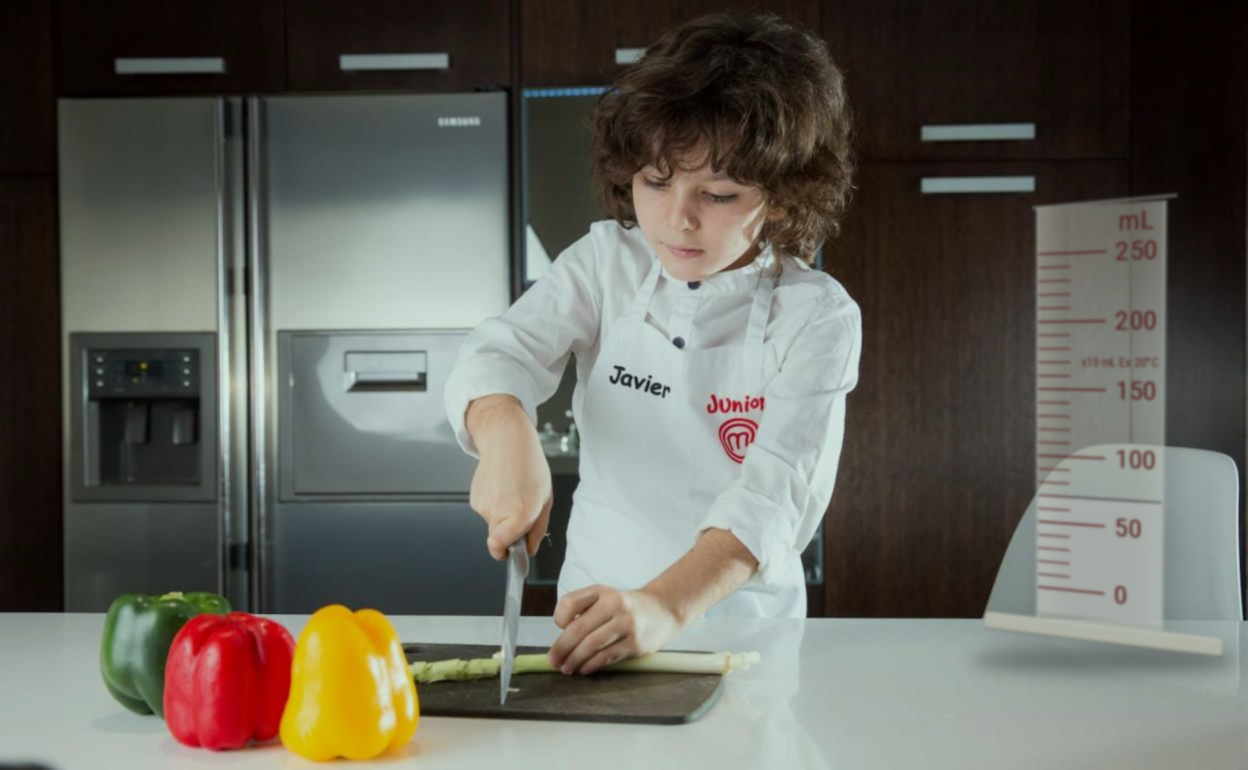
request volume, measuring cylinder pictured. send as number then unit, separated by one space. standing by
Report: 70 mL
